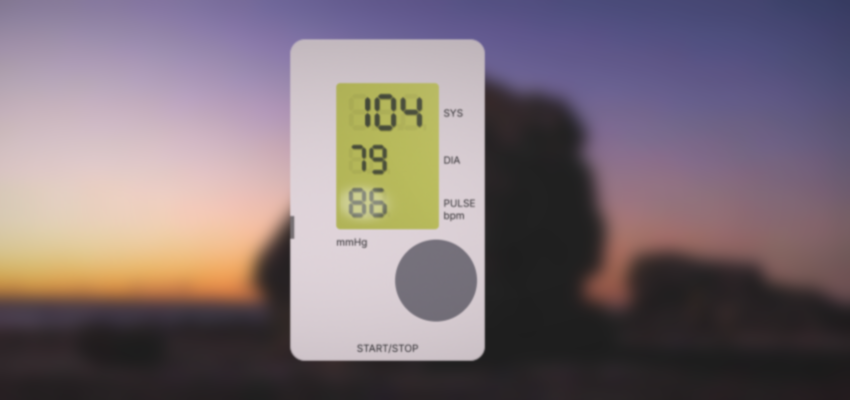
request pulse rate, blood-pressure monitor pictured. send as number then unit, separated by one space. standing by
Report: 86 bpm
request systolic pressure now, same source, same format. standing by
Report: 104 mmHg
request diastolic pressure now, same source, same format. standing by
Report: 79 mmHg
